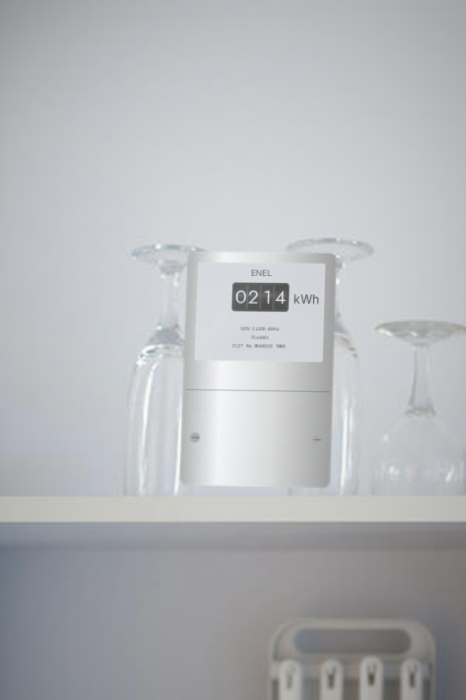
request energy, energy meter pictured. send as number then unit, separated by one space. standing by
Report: 214 kWh
